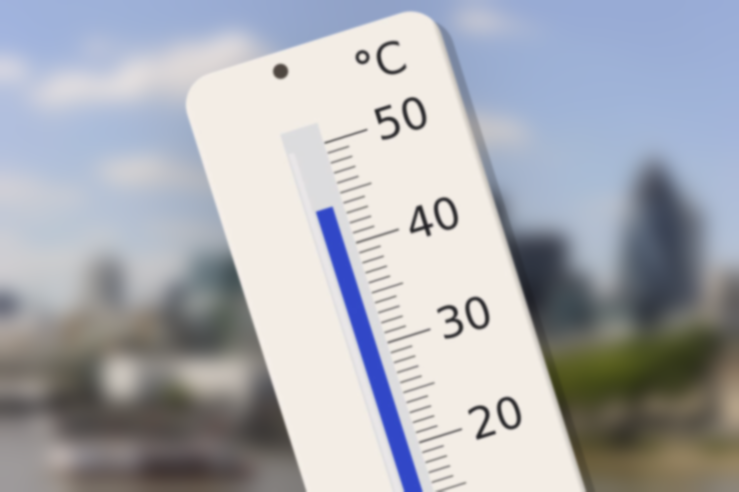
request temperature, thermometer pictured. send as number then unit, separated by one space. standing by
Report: 44 °C
